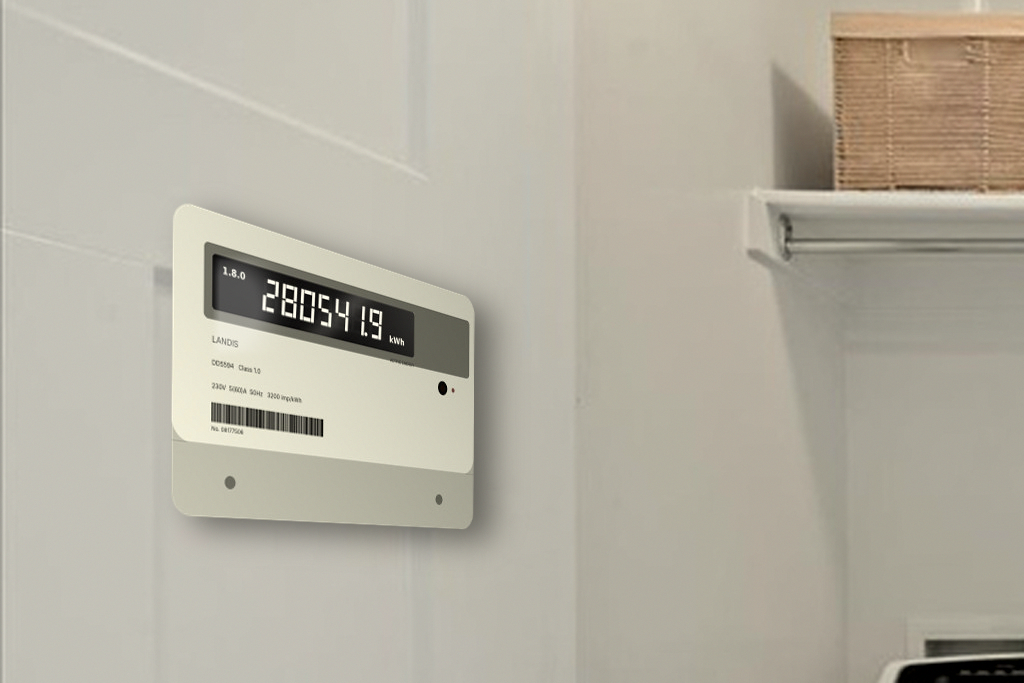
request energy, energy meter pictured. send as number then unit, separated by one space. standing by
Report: 280541.9 kWh
